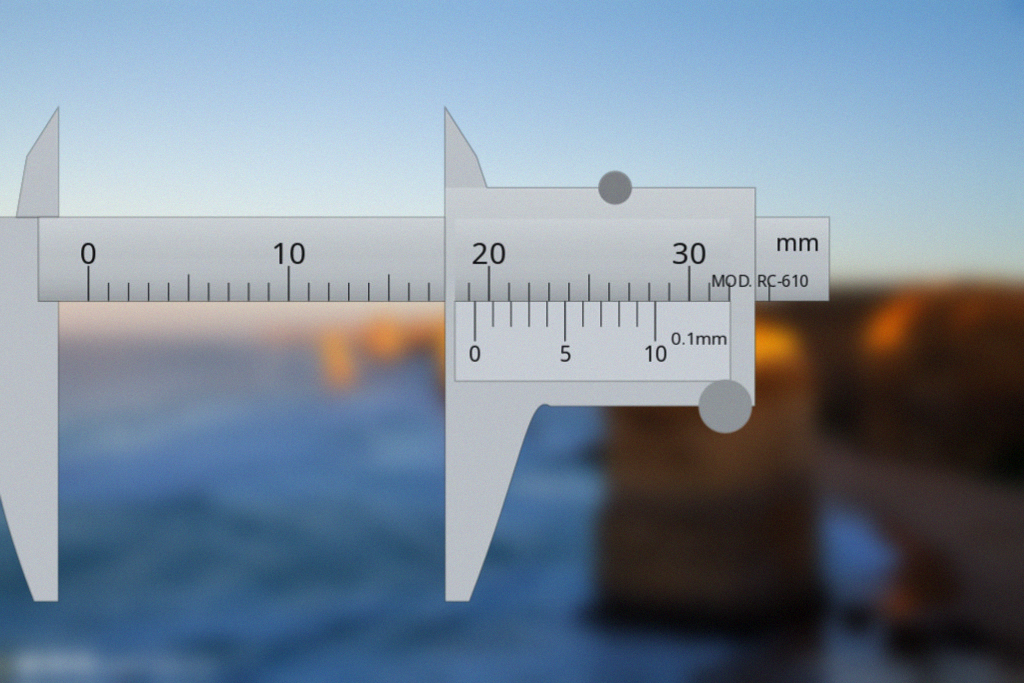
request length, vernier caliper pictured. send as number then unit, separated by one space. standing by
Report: 19.3 mm
